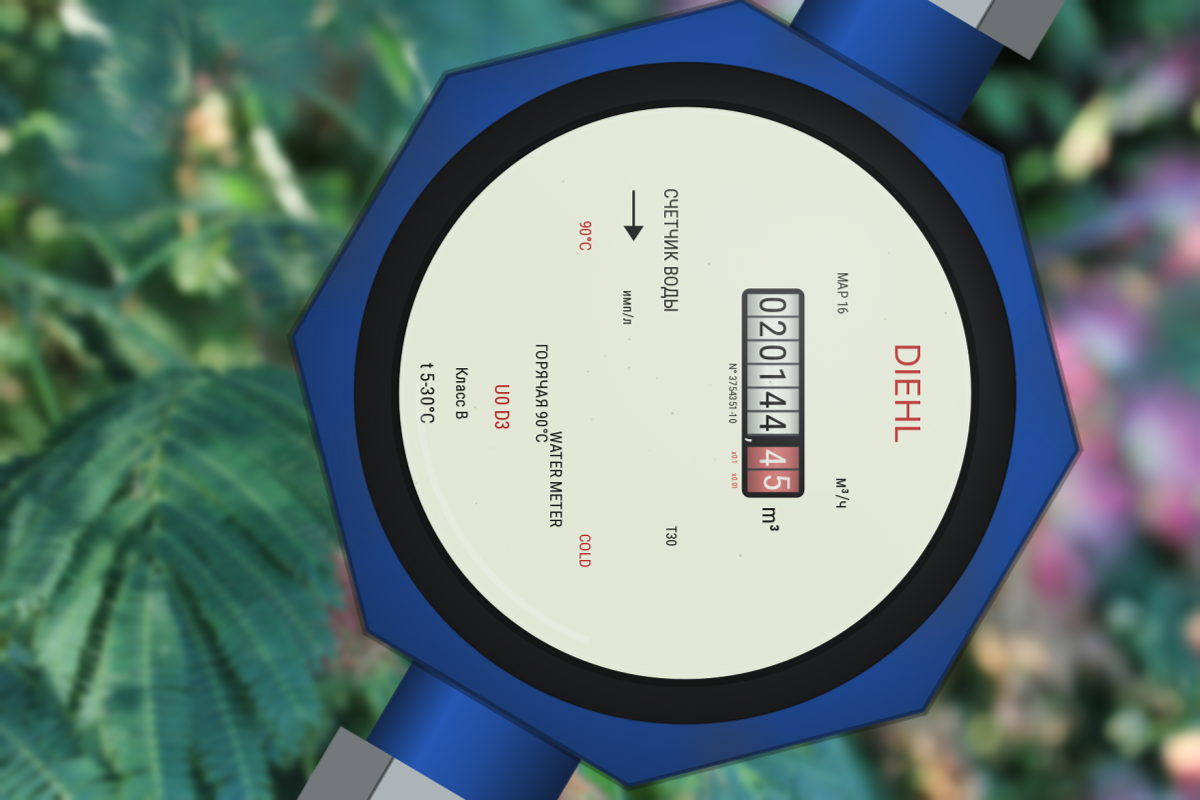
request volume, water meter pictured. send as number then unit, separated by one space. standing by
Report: 20144.45 m³
